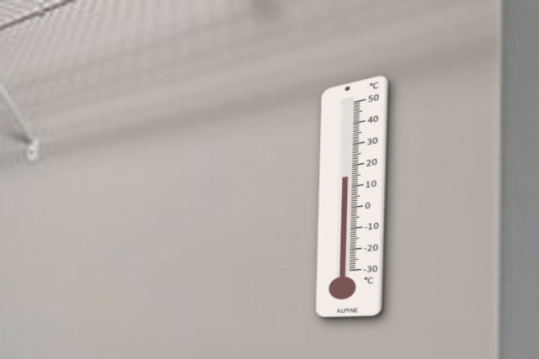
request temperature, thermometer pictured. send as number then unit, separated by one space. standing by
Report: 15 °C
